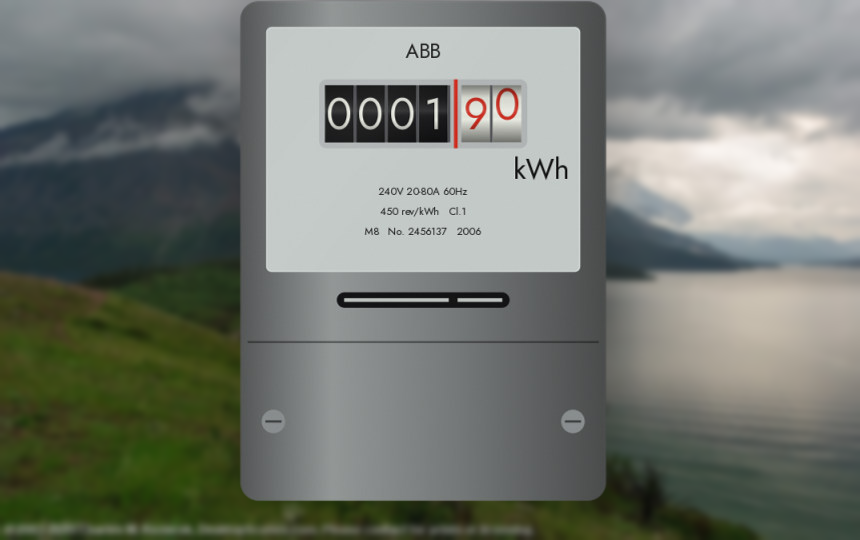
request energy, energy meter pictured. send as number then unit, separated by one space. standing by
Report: 1.90 kWh
